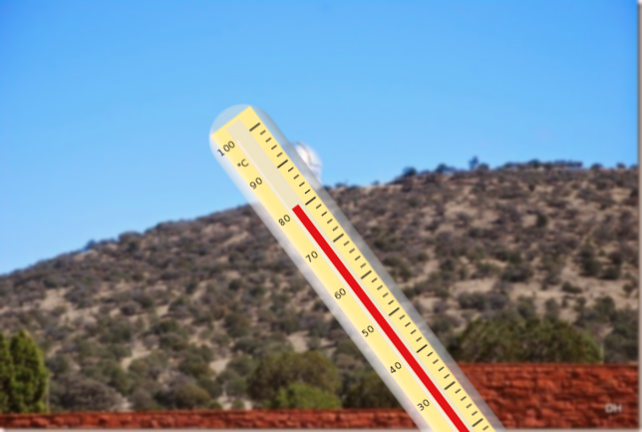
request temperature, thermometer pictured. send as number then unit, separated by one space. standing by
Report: 81 °C
